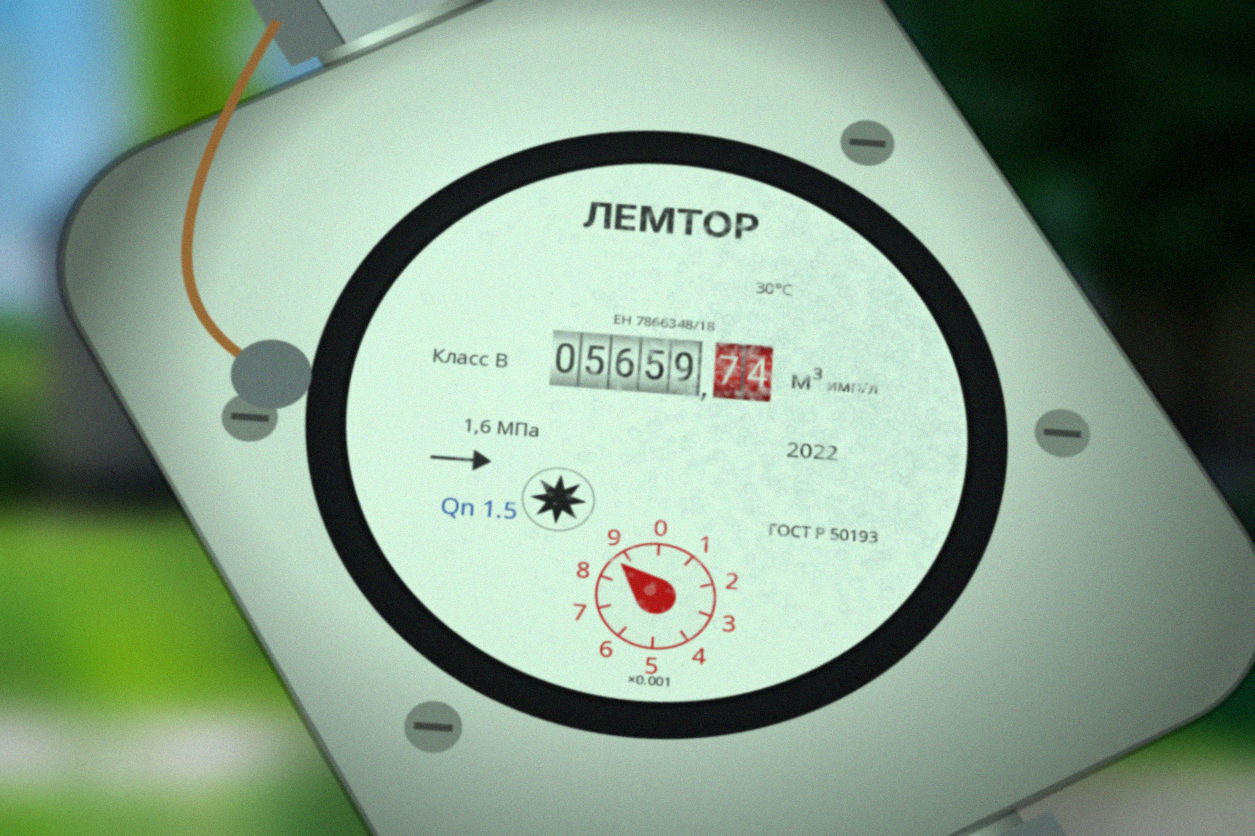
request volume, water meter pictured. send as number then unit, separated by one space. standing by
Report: 5659.748 m³
